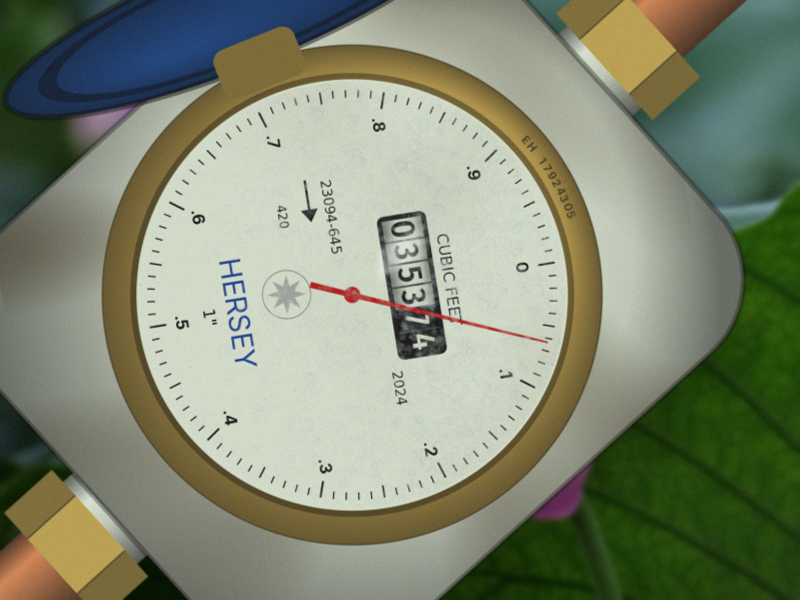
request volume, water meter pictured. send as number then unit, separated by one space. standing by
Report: 35374.06 ft³
